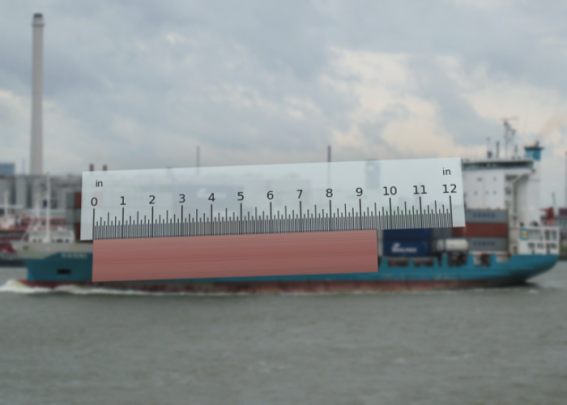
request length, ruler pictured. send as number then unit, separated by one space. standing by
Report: 9.5 in
